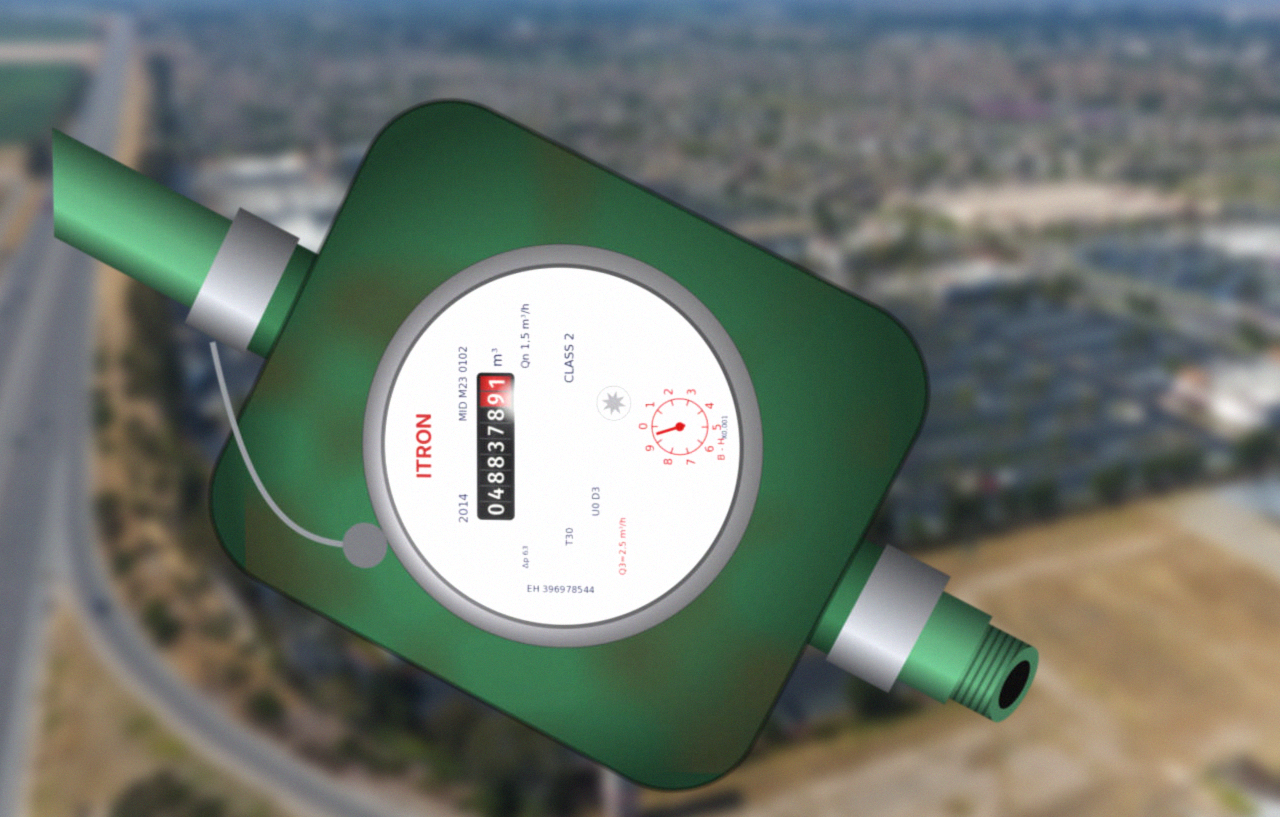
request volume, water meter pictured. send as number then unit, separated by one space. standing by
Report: 488378.909 m³
